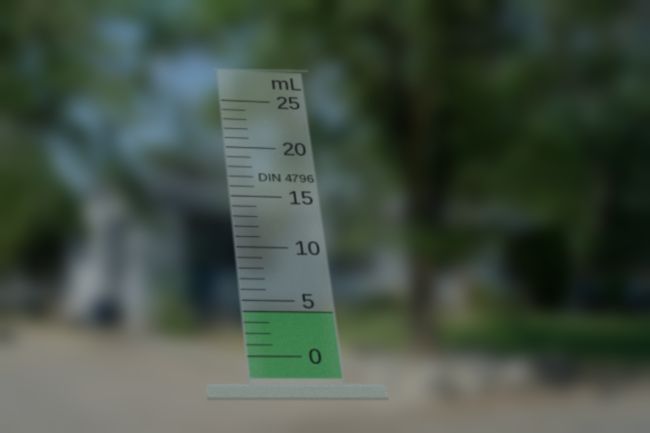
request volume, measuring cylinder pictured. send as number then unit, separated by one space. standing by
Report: 4 mL
